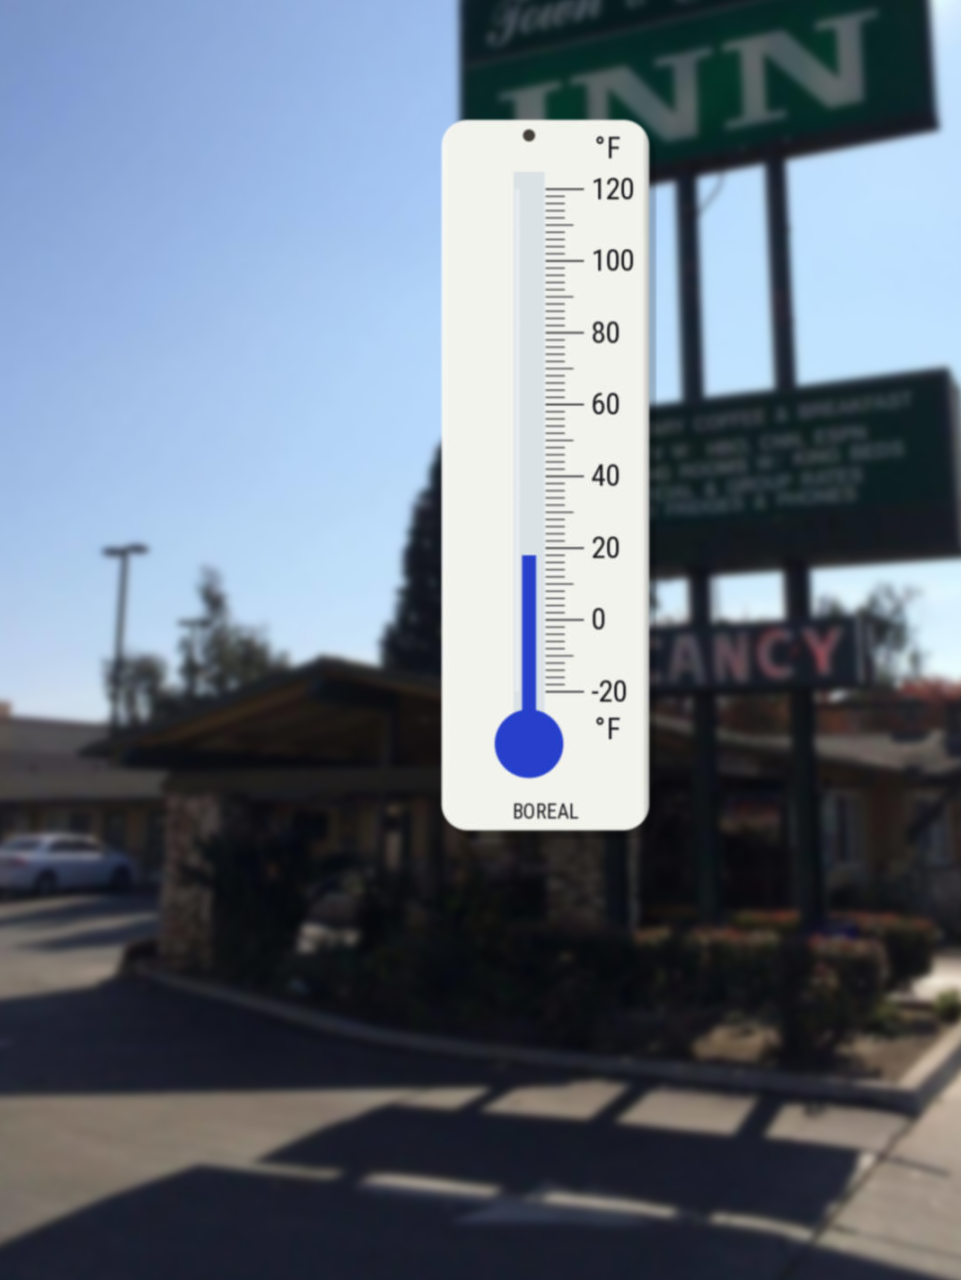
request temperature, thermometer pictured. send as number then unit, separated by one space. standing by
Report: 18 °F
